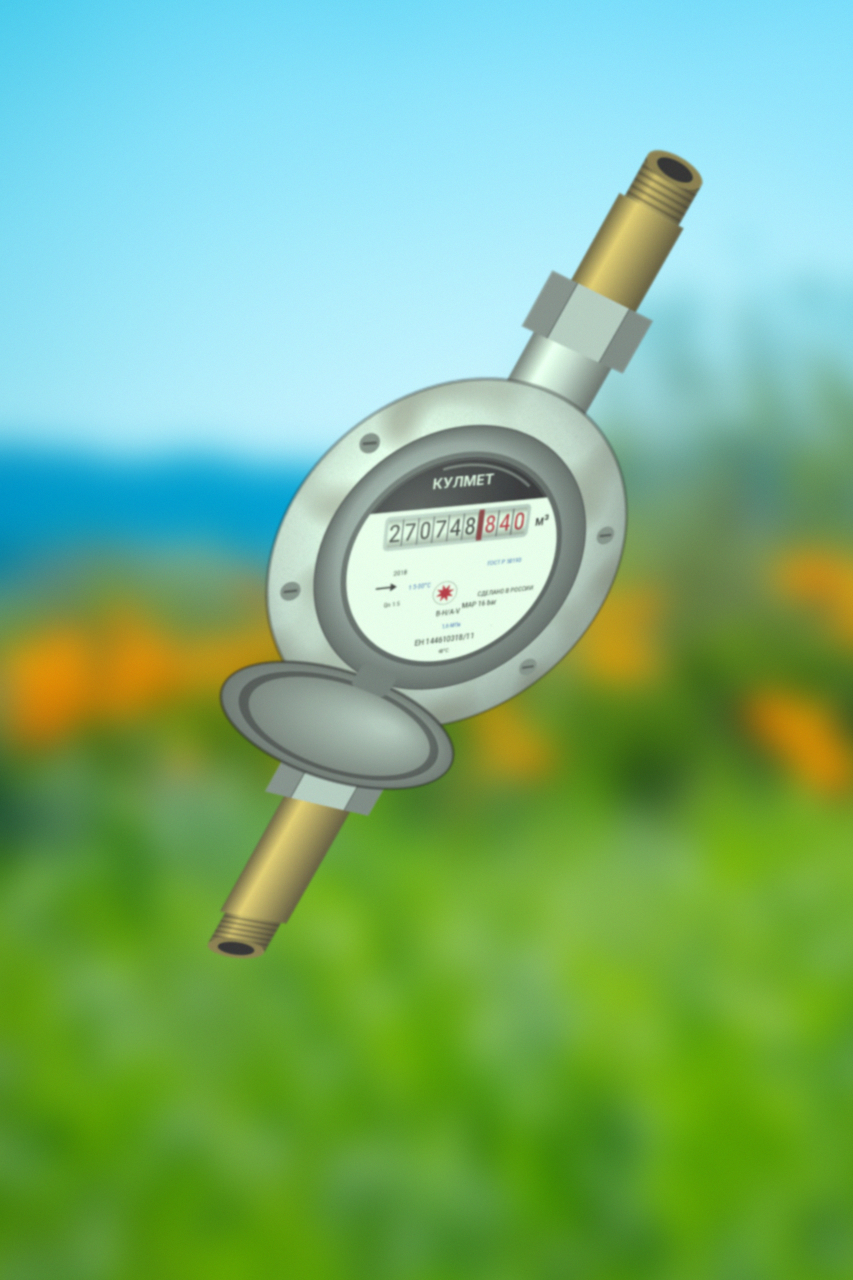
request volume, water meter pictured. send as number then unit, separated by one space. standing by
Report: 270748.840 m³
